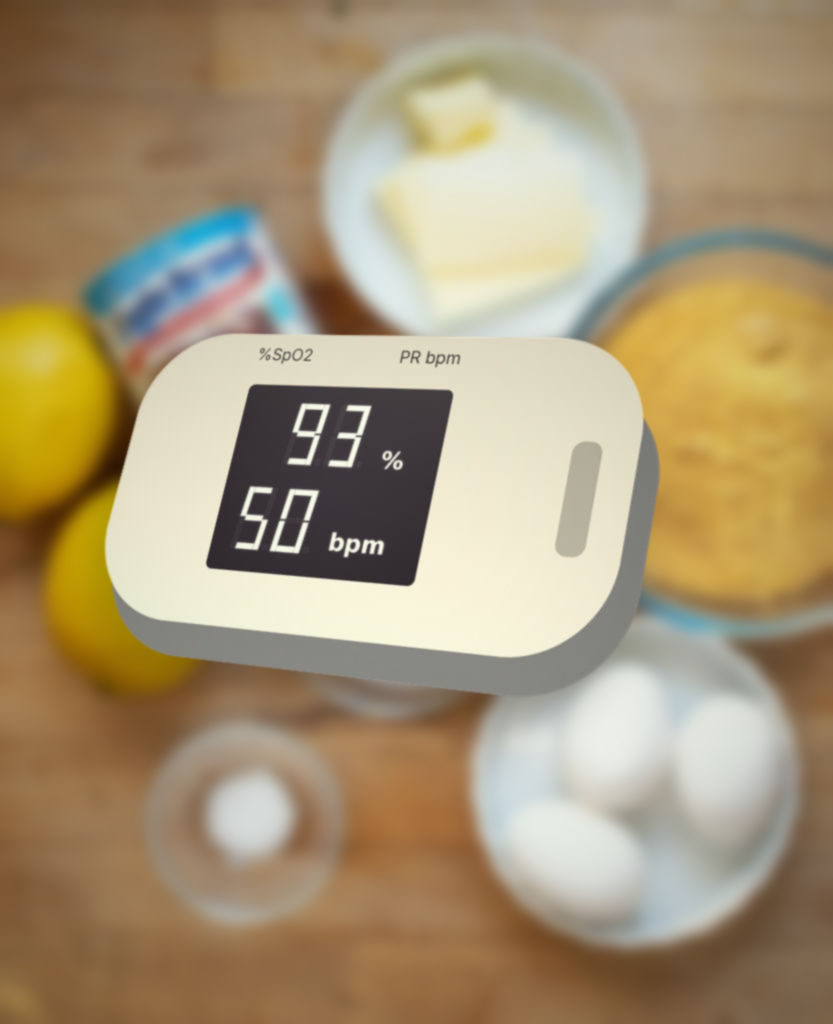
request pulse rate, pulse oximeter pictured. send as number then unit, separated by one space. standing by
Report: 50 bpm
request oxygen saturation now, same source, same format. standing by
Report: 93 %
